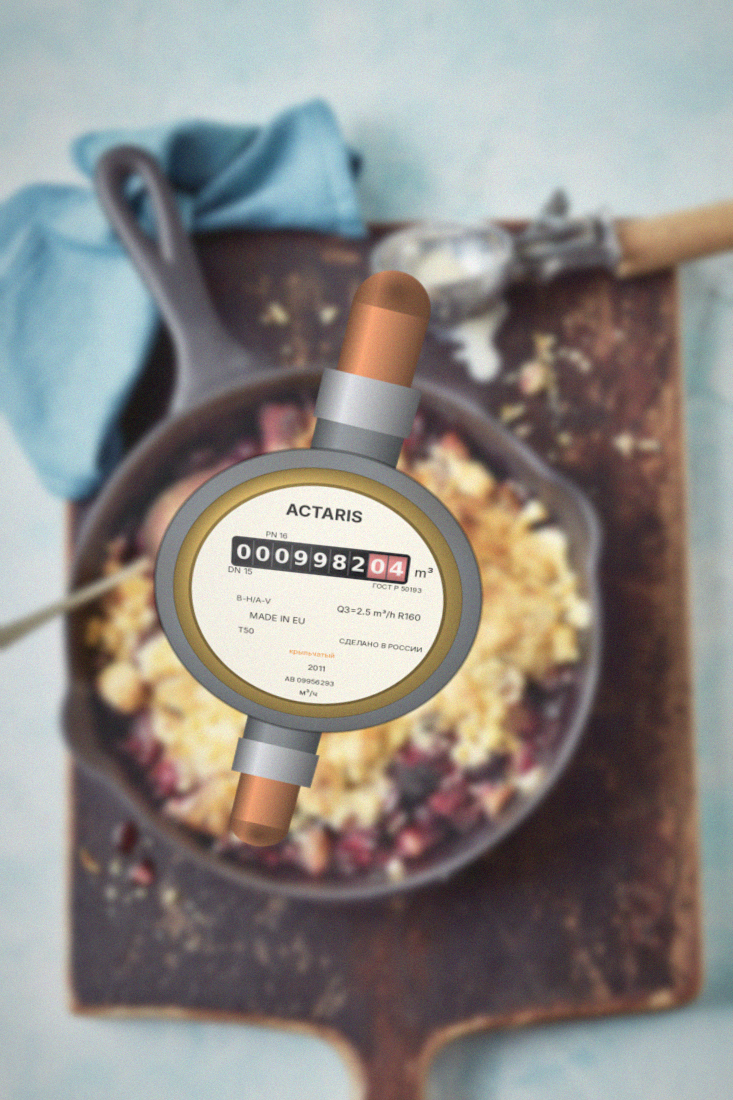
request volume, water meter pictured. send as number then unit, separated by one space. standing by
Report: 9982.04 m³
